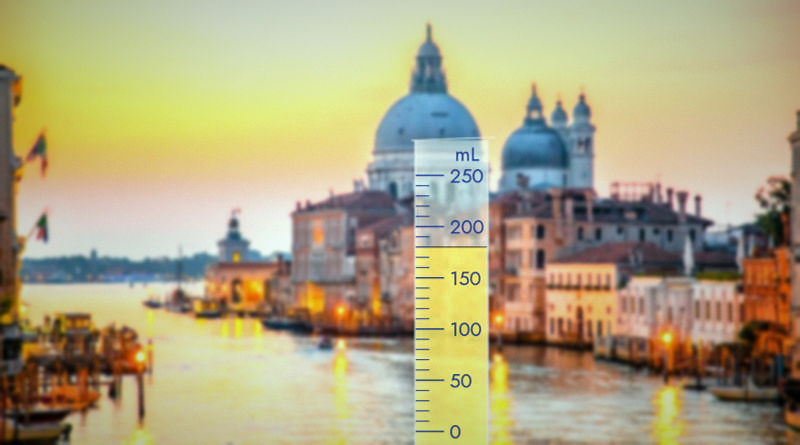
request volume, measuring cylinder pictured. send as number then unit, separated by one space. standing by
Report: 180 mL
